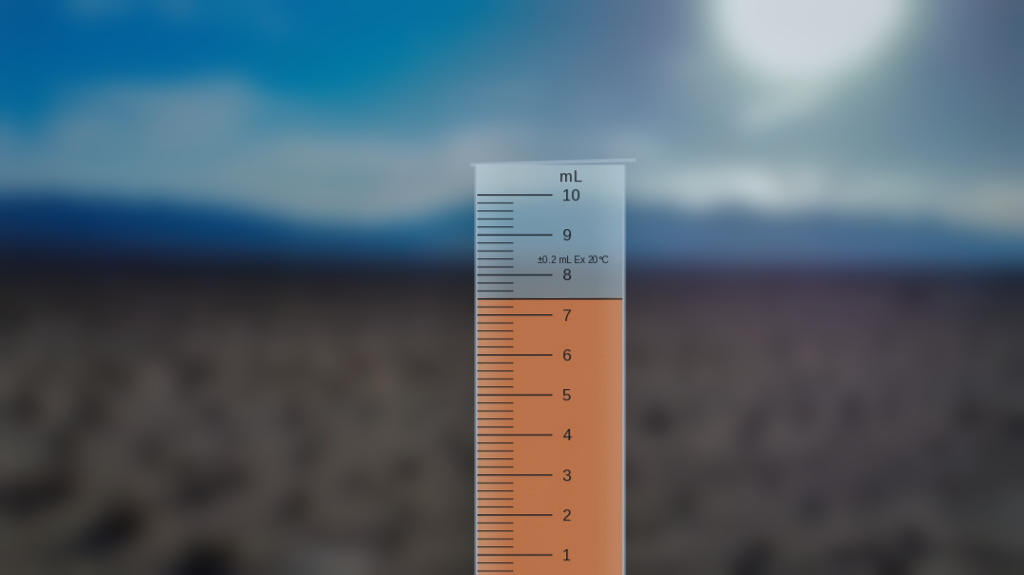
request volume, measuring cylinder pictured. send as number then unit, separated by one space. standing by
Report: 7.4 mL
